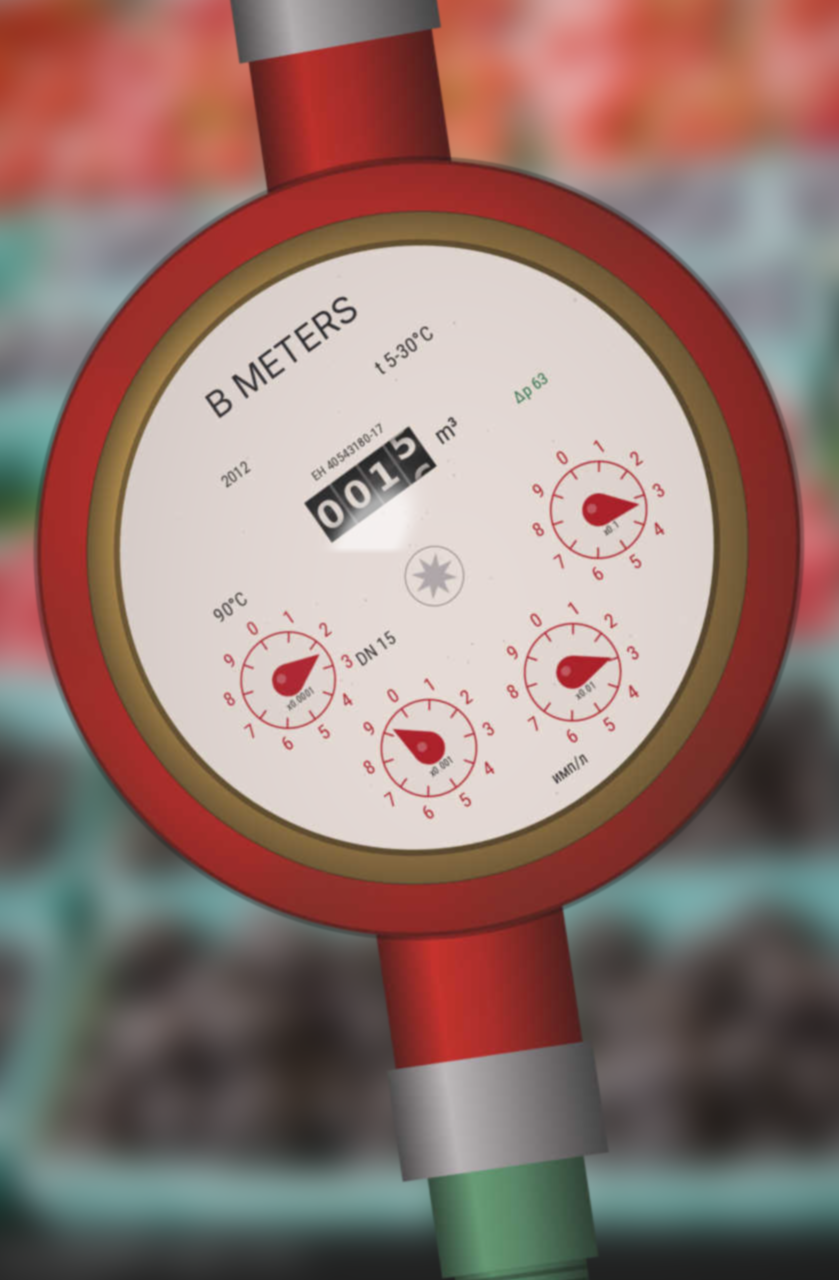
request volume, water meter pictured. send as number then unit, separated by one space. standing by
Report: 15.3292 m³
